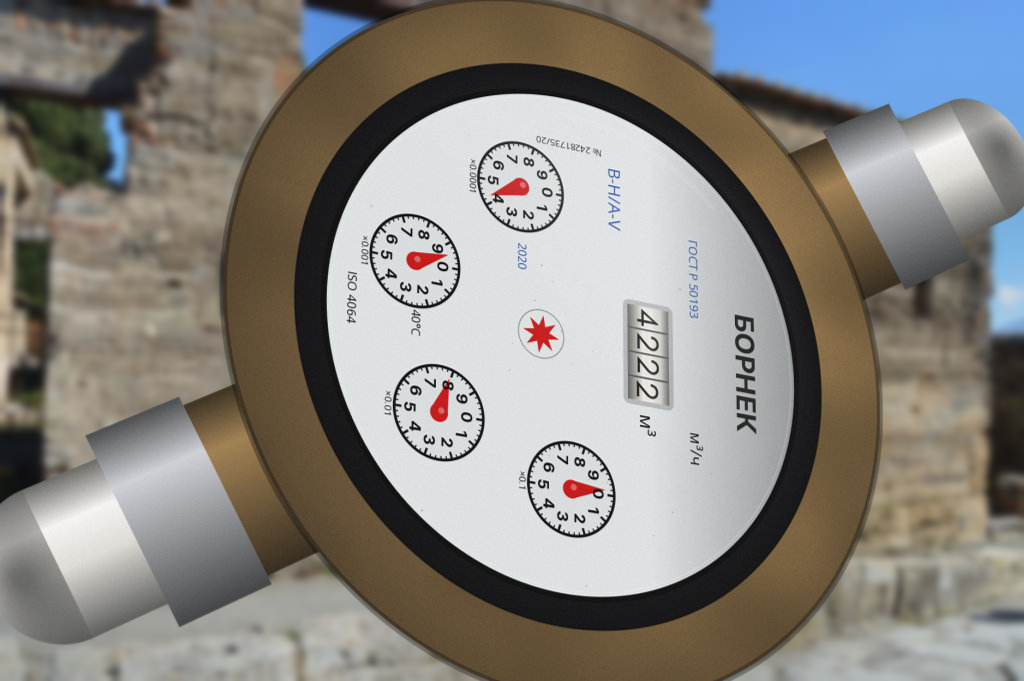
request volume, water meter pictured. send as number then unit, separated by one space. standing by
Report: 4221.9794 m³
